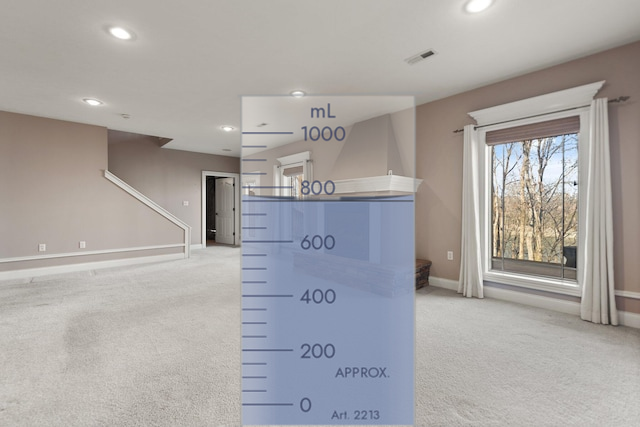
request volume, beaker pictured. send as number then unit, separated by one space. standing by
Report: 750 mL
